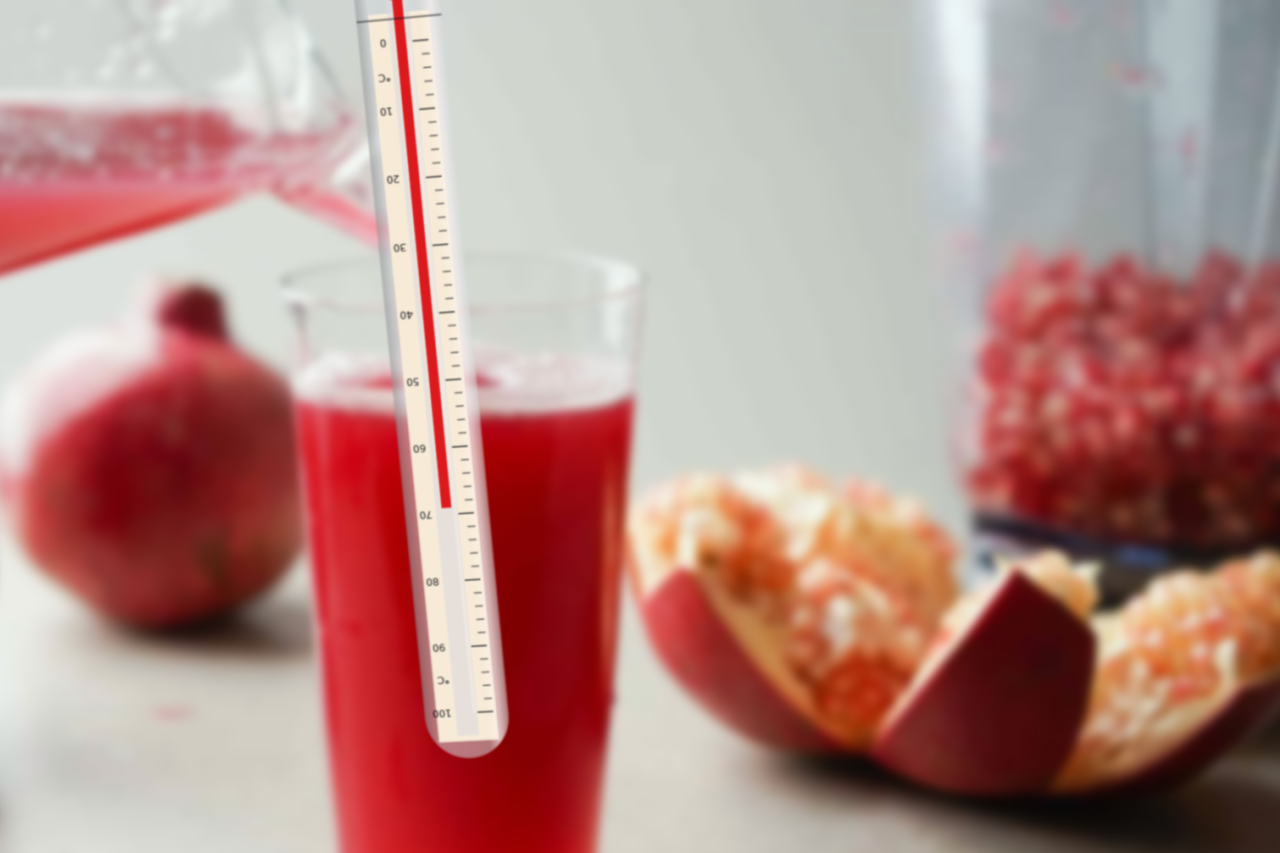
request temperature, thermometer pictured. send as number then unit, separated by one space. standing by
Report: 69 °C
